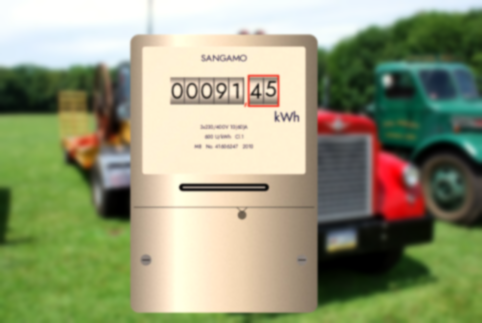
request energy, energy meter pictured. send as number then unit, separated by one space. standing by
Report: 91.45 kWh
